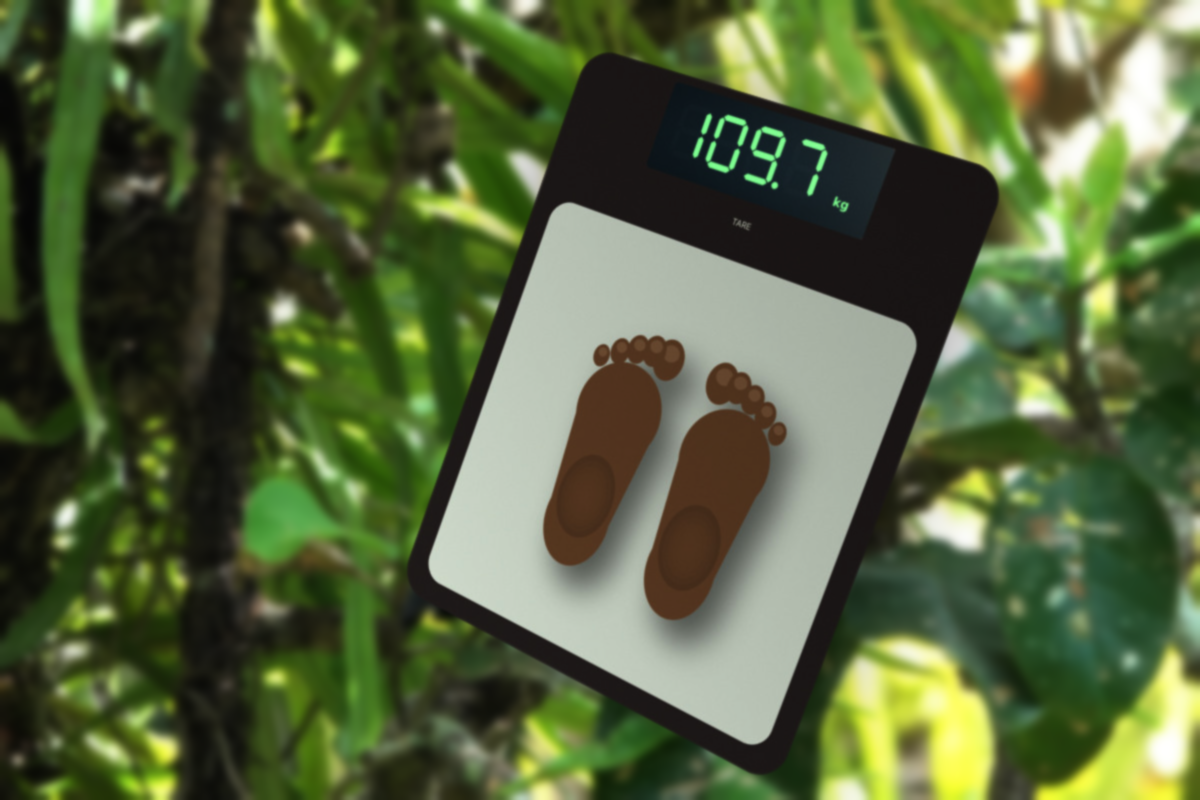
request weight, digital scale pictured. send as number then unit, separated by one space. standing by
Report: 109.7 kg
